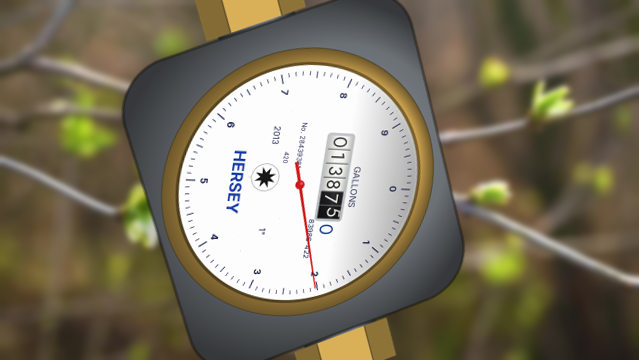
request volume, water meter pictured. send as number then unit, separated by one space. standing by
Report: 138752.0 gal
